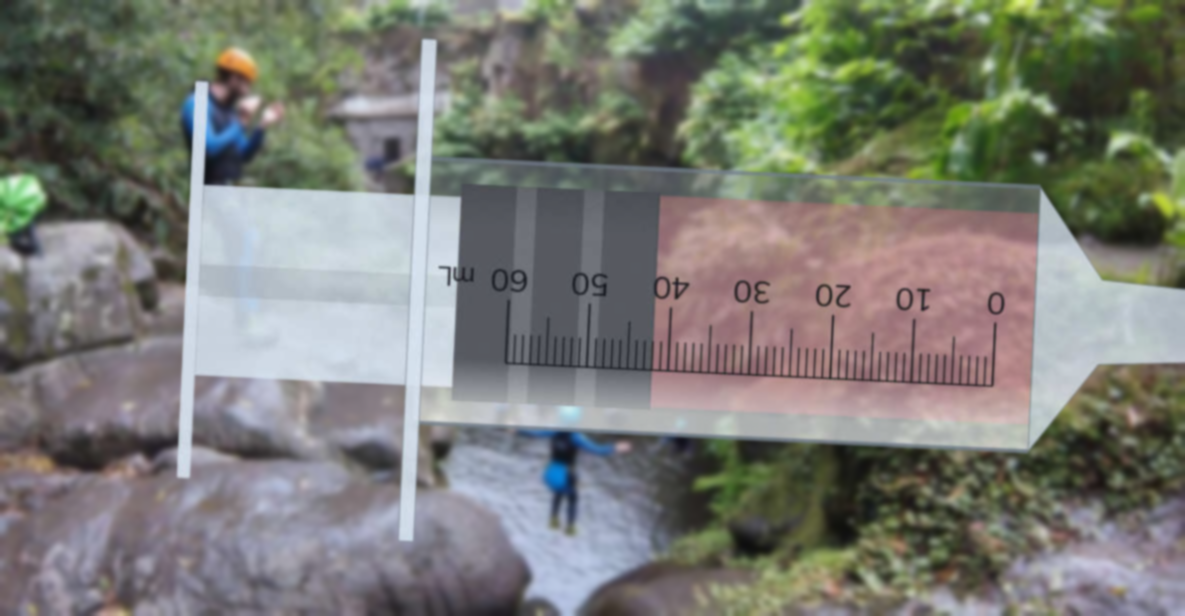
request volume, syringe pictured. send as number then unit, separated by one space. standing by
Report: 42 mL
